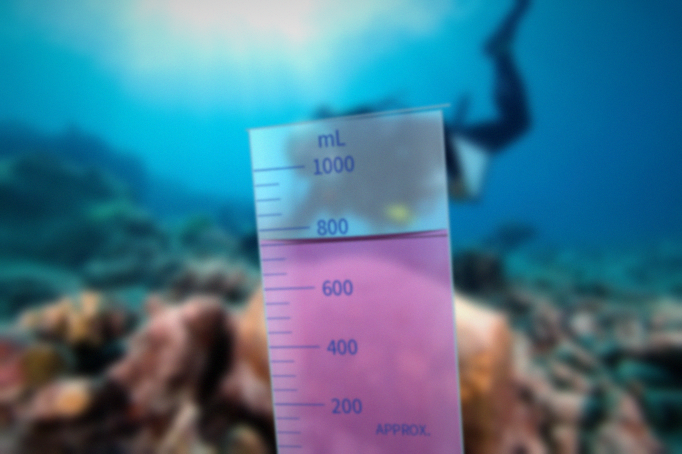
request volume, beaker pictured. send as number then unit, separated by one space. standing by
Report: 750 mL
